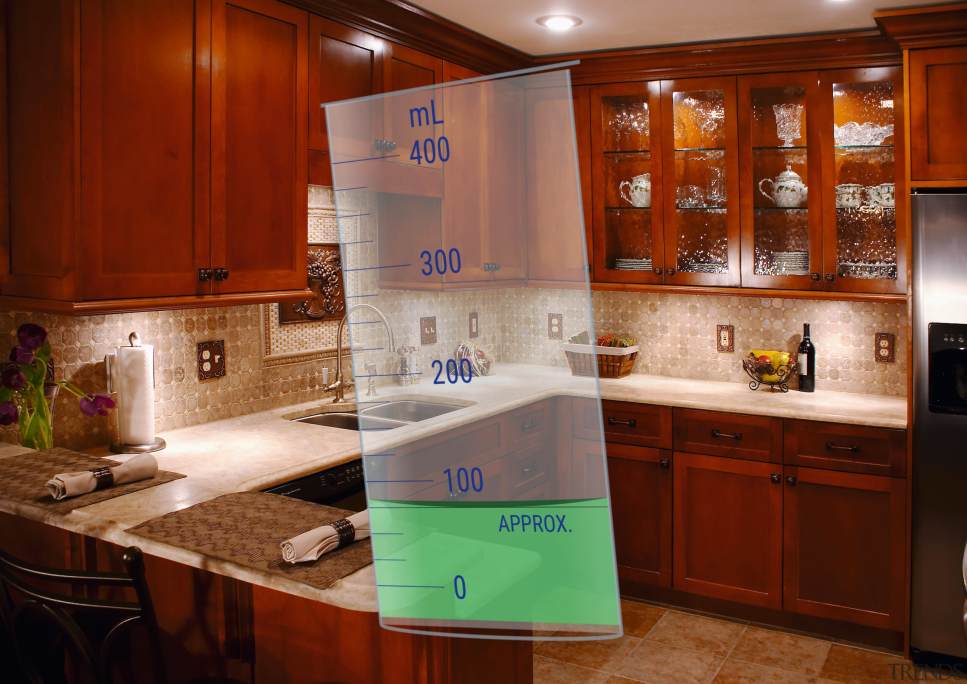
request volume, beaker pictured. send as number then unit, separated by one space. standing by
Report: 75 mL
